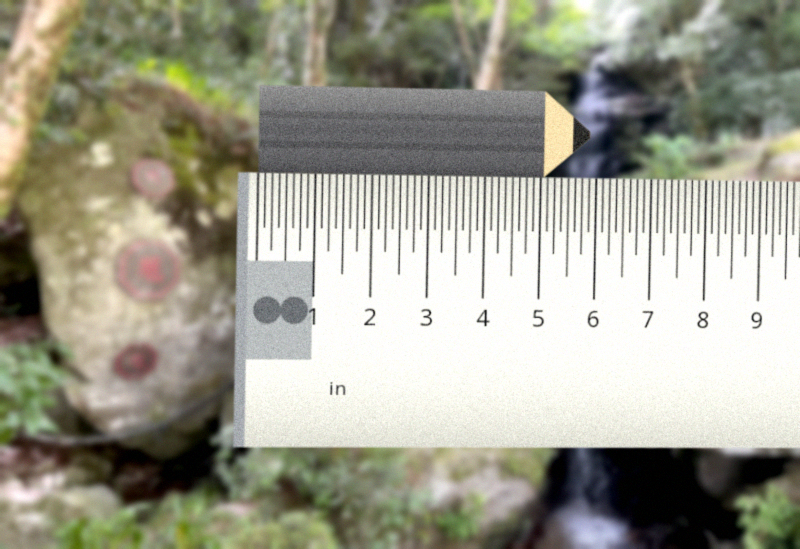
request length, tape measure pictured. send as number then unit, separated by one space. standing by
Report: 5.875 in
